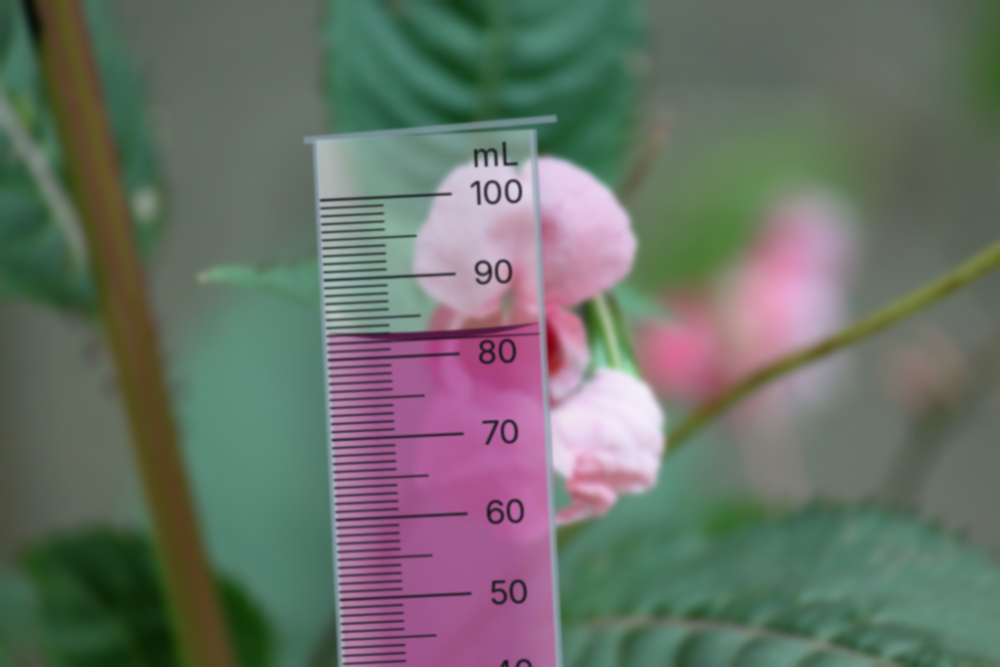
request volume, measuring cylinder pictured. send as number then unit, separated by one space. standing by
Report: 82 mL
